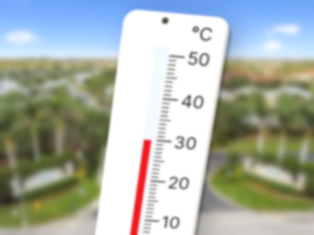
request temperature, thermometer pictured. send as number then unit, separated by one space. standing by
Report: 30 °C
